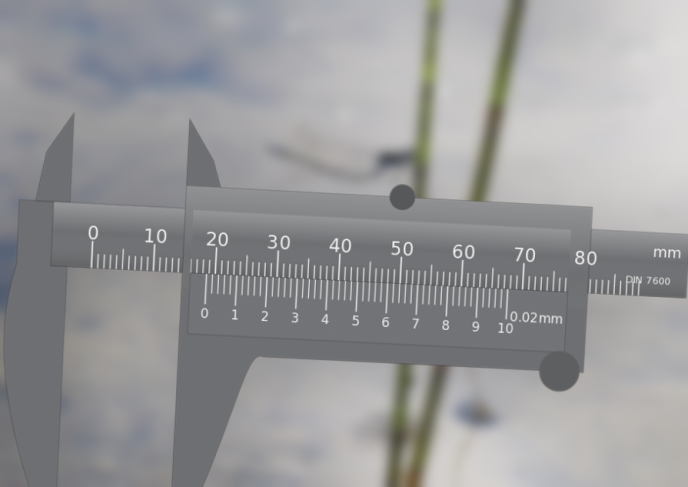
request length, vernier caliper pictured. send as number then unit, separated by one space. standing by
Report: 18.6 mm
